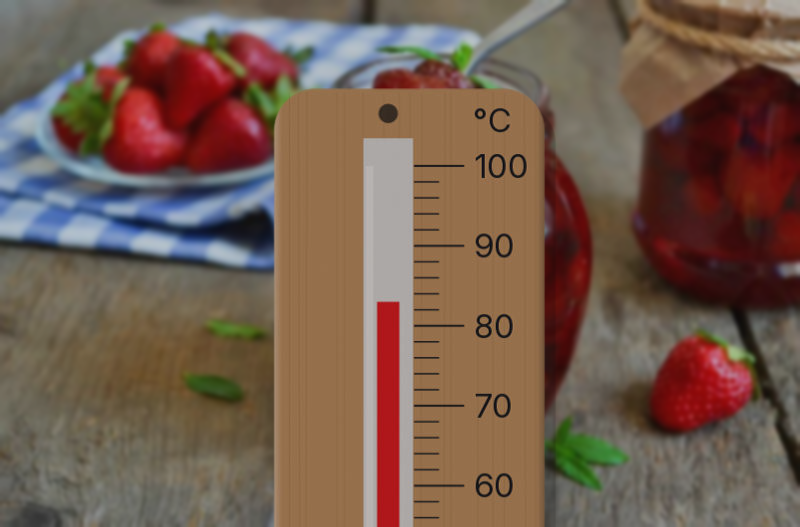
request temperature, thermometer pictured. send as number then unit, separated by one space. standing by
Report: 83 °C
